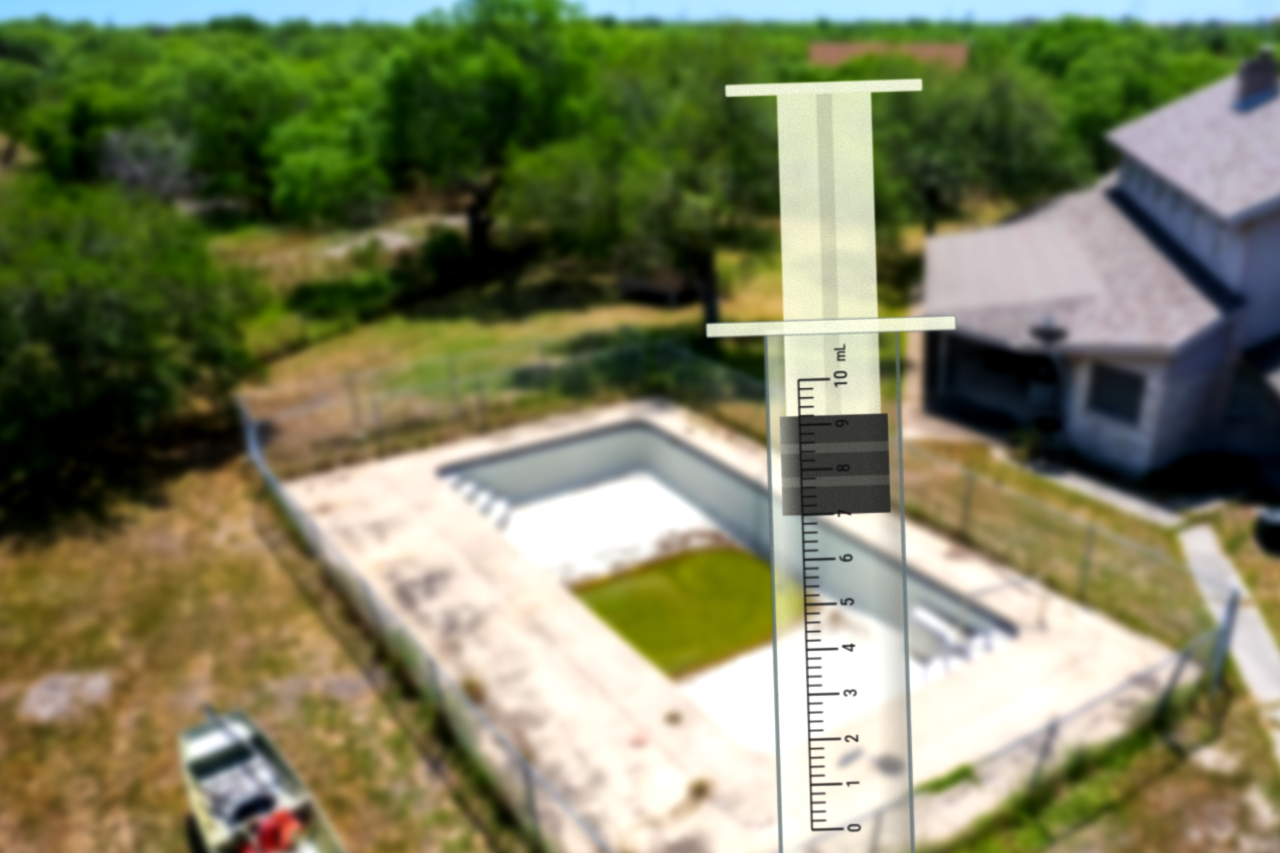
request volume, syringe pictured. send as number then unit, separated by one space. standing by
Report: 7 mL
